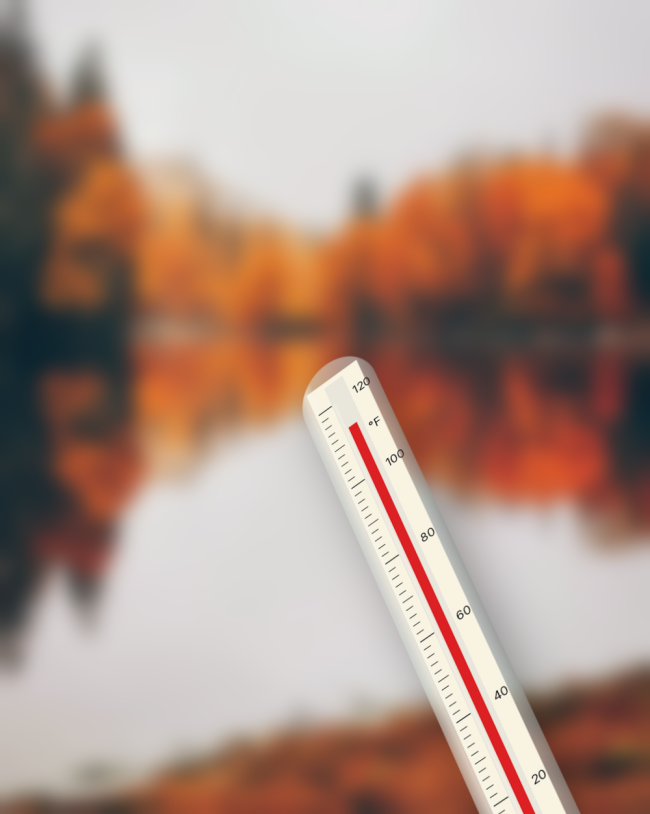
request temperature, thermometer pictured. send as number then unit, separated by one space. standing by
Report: 113 °F
